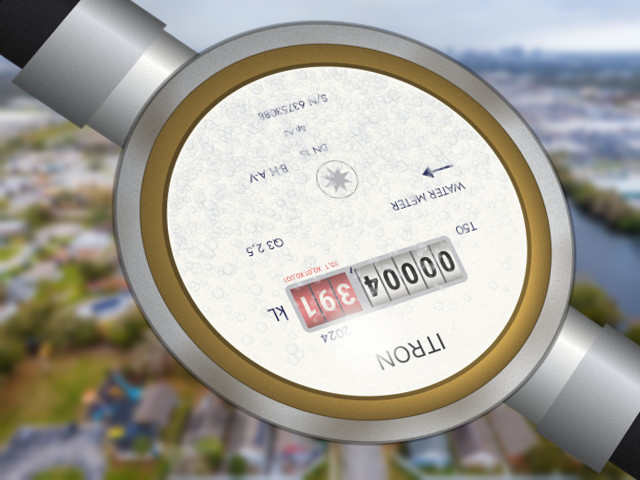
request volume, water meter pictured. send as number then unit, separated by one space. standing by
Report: 4.391 kL
